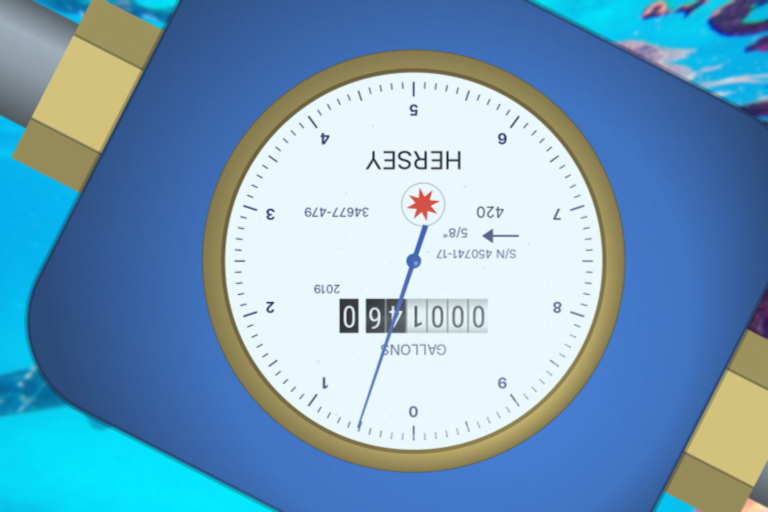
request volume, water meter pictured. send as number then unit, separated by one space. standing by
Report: 1460.5 gal
